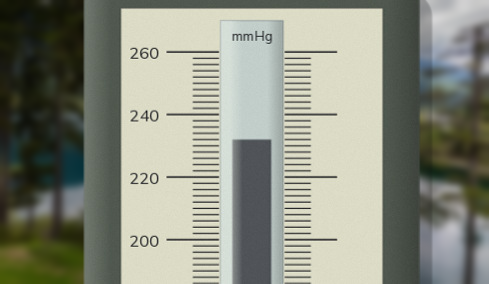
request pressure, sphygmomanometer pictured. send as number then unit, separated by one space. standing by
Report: 232 mmHg
